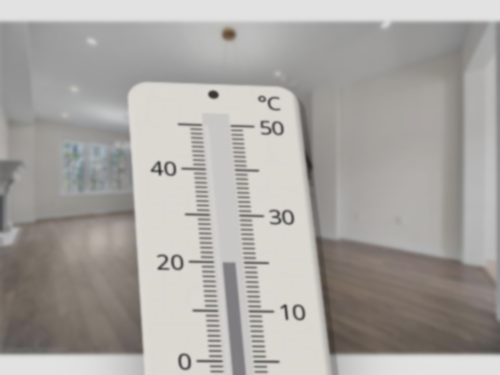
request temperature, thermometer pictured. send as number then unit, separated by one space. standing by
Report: 20 °C
